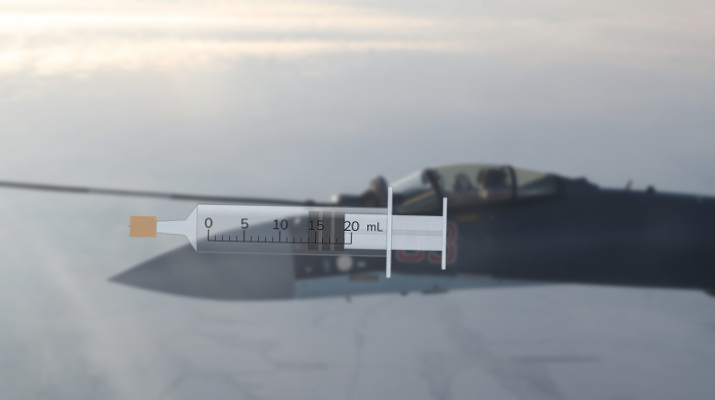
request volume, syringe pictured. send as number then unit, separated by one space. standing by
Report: 14 mL
